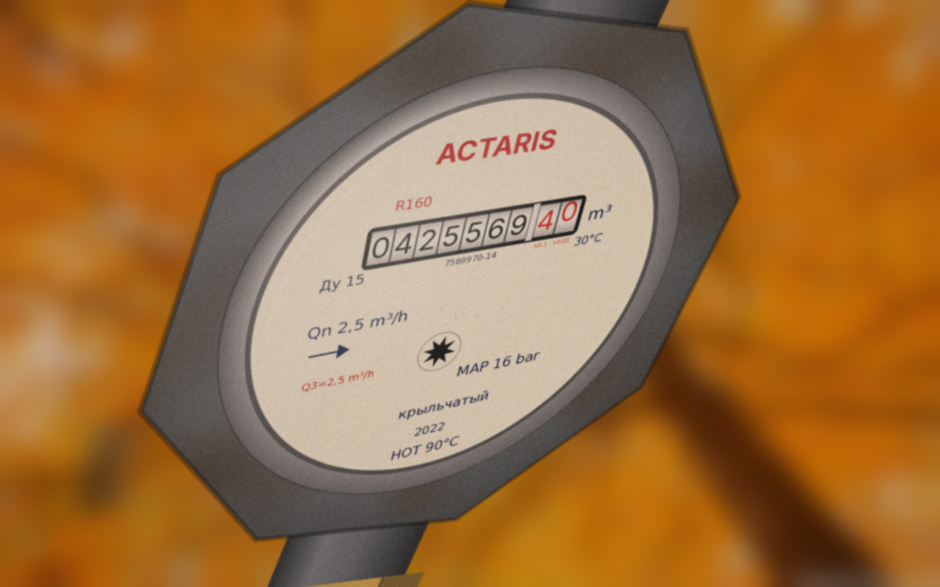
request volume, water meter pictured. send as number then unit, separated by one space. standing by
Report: 425569.40 m³
